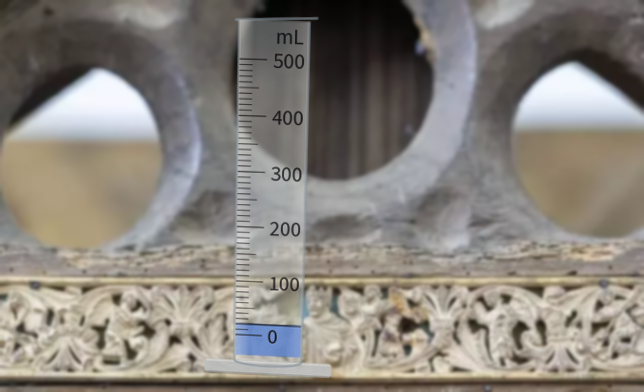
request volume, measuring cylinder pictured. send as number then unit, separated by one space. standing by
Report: 20 mL
